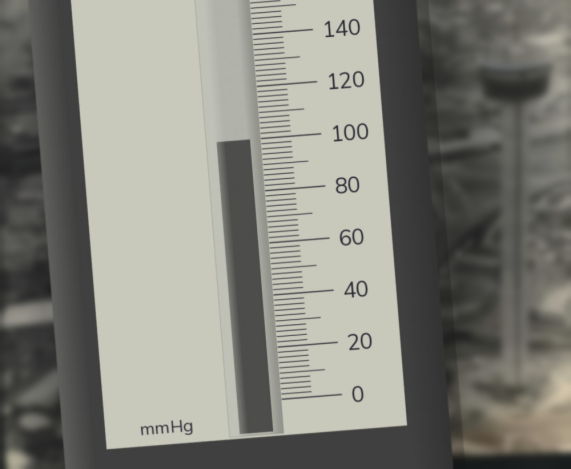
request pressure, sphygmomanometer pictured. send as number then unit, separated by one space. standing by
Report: 100 mmHg
